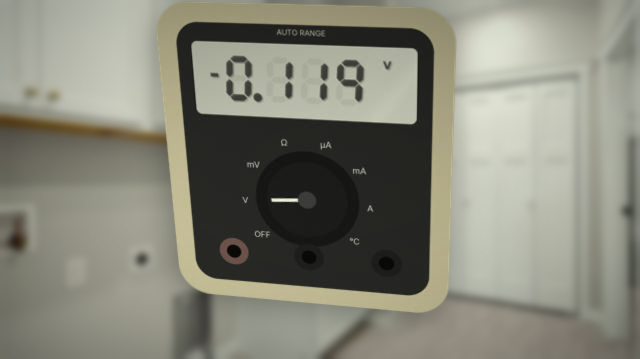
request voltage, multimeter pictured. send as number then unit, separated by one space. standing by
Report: -0.119 V
